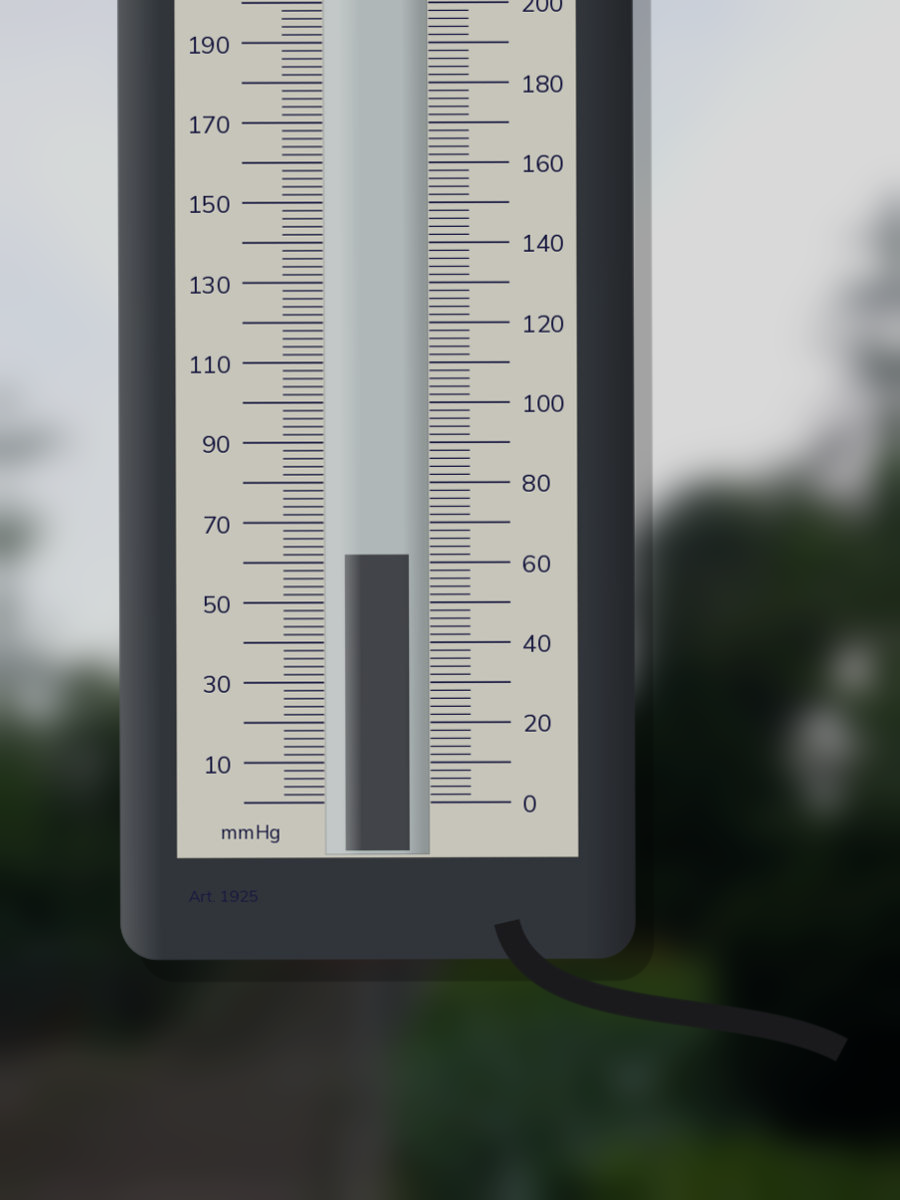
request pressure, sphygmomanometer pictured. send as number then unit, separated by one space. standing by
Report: 62 mmHg
